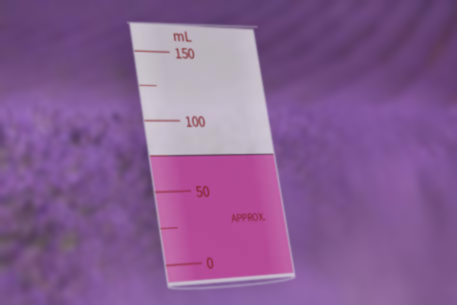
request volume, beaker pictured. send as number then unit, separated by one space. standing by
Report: 75 mL
